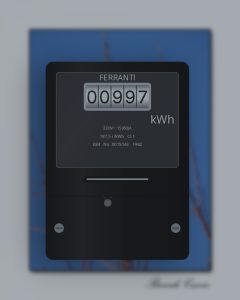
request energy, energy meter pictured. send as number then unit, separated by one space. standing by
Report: 997 kWh
